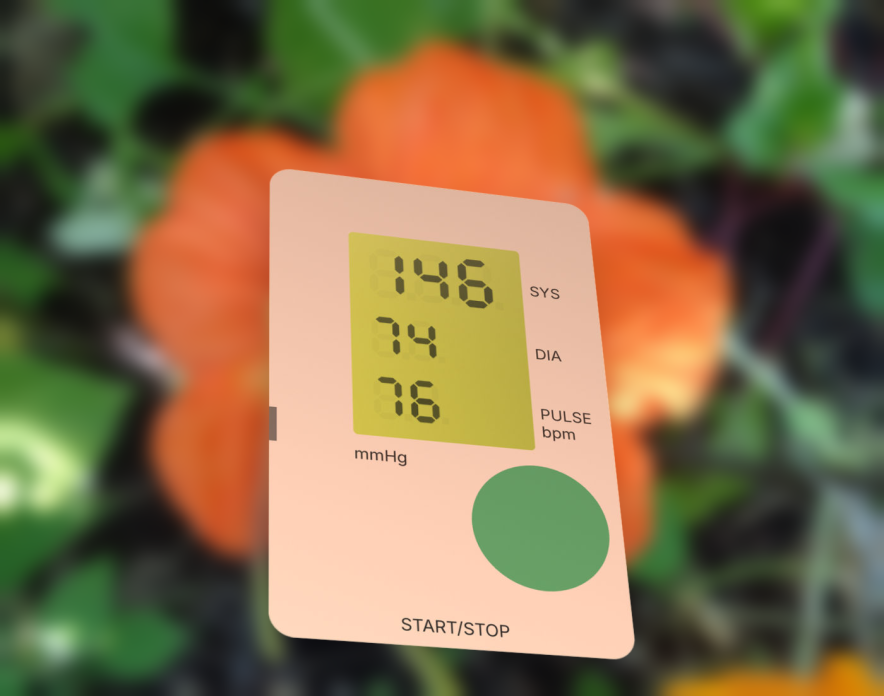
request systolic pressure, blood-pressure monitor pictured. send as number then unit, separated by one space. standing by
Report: 146 mmHg
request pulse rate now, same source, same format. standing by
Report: 76 bpm
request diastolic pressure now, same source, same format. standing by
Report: 74 mmHg
